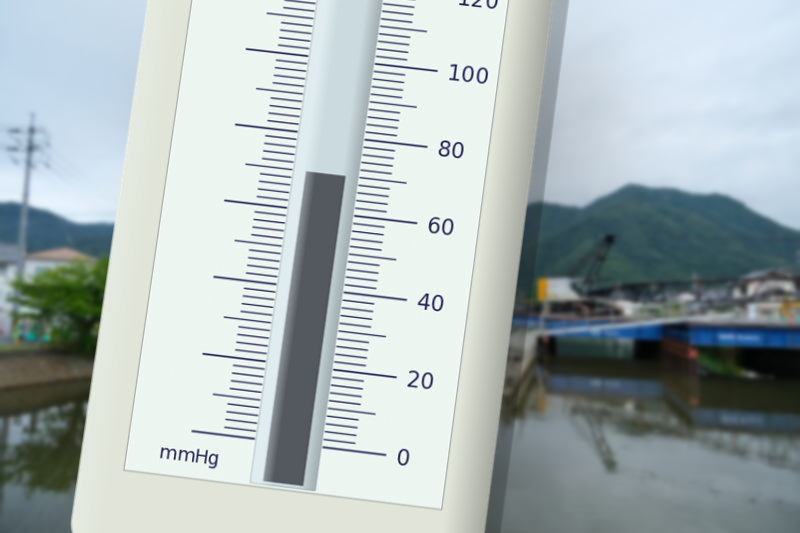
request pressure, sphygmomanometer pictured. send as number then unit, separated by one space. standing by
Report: 70 mmHg
